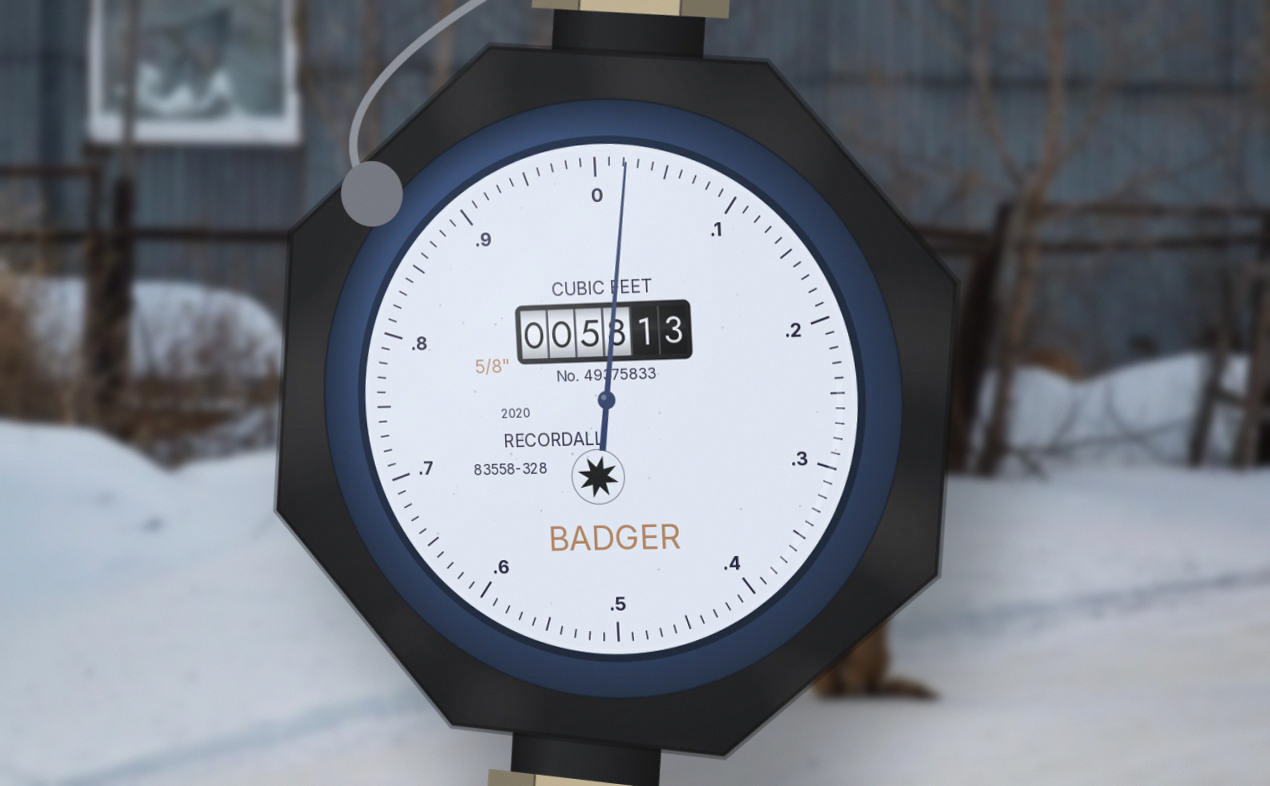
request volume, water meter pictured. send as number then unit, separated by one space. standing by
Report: 5813.02 ft³
